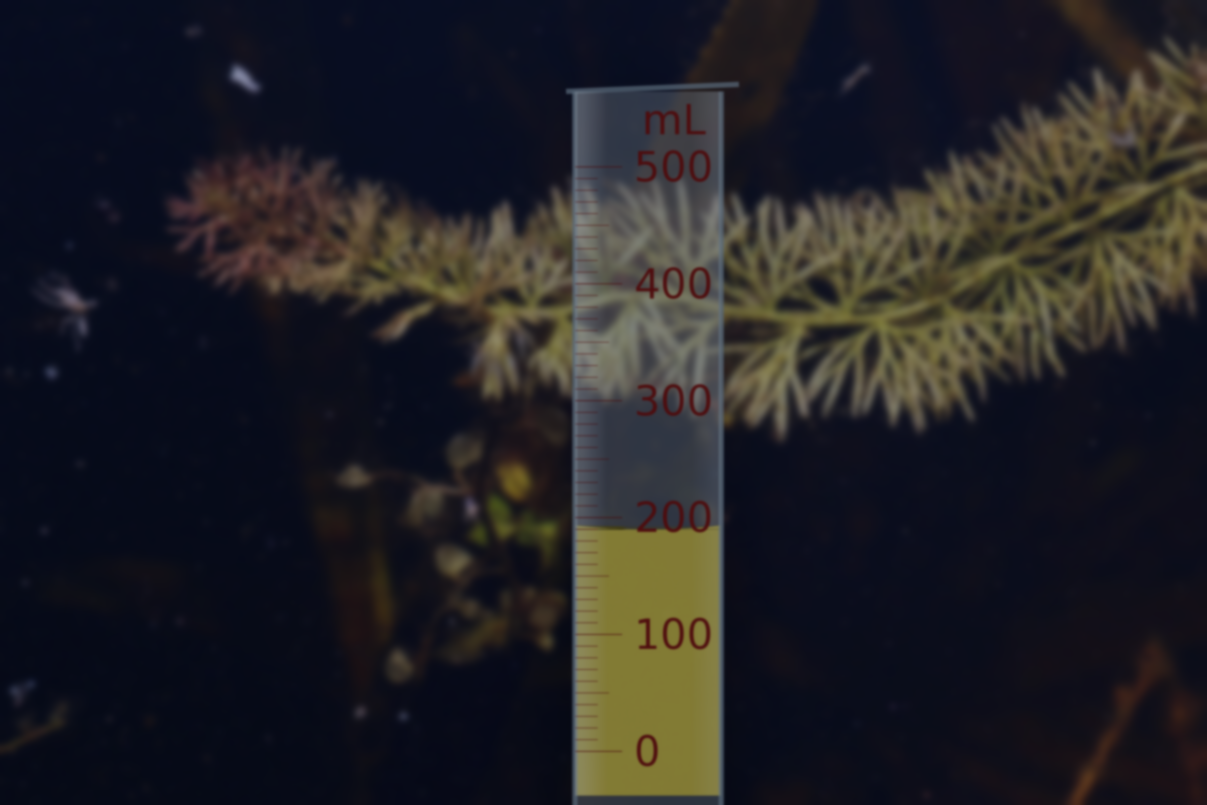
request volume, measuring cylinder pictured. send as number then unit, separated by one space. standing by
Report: 190 mL
